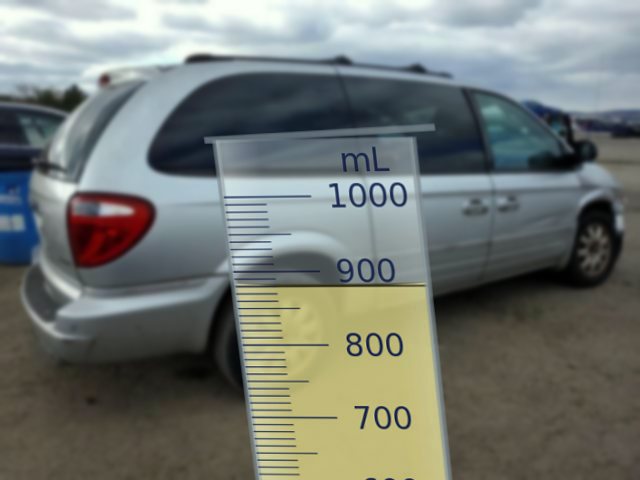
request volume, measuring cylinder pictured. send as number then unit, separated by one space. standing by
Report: 880 mL
